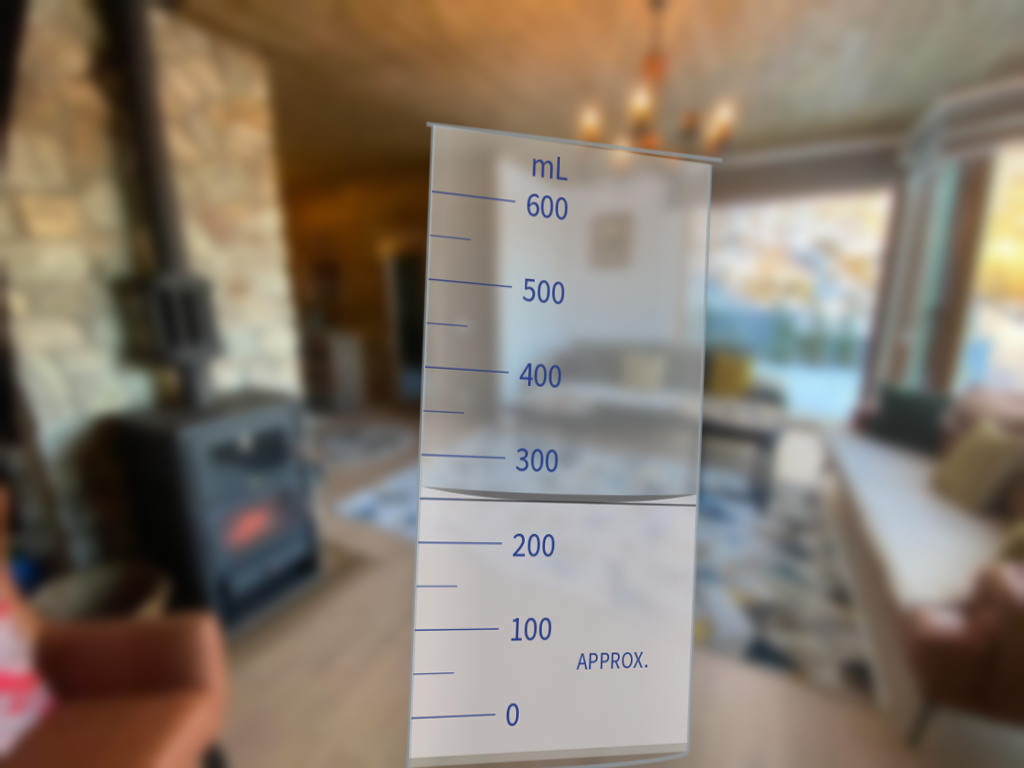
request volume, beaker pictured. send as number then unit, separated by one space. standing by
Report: 250 mL
